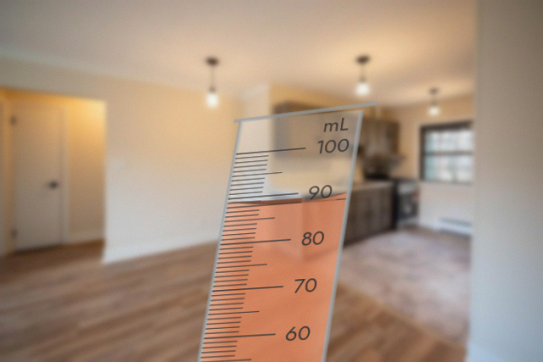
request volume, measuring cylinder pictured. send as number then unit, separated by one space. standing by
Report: 88 mL
